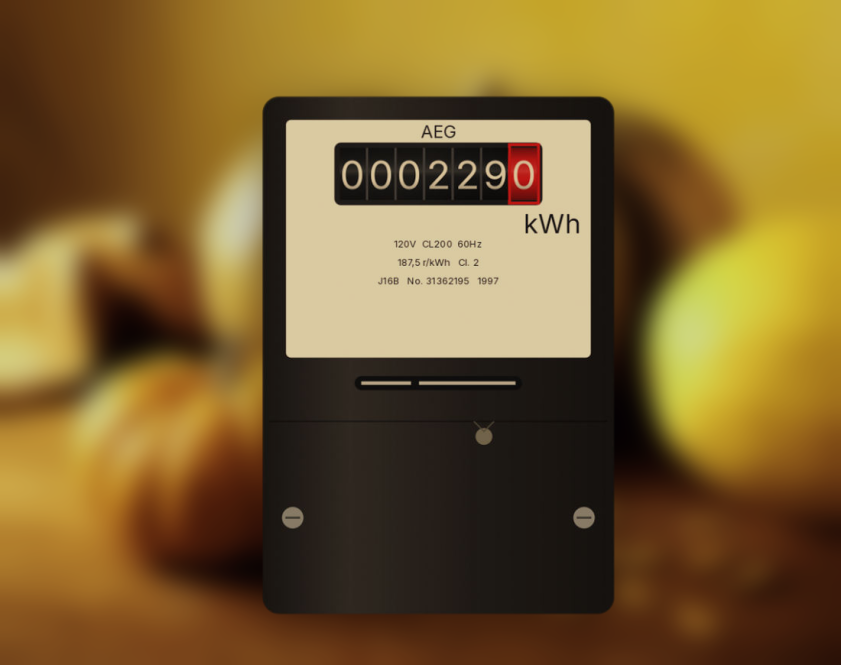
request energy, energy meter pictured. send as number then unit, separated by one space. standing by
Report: 229.0 kWh
